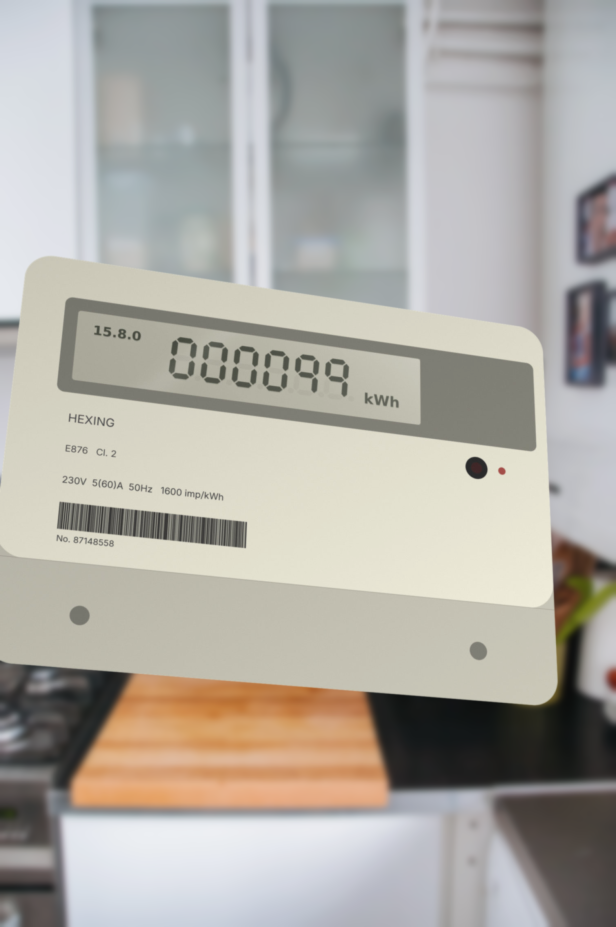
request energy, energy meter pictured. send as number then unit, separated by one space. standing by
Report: 99 kWh
